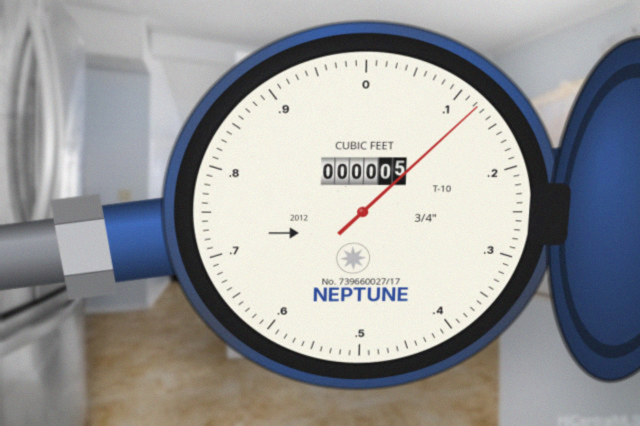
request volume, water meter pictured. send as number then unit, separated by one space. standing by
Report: 5.12 ft³
